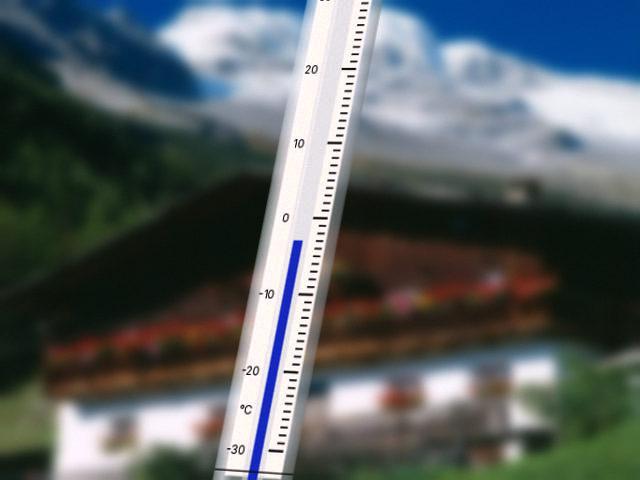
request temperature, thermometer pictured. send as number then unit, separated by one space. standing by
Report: -3 °C
